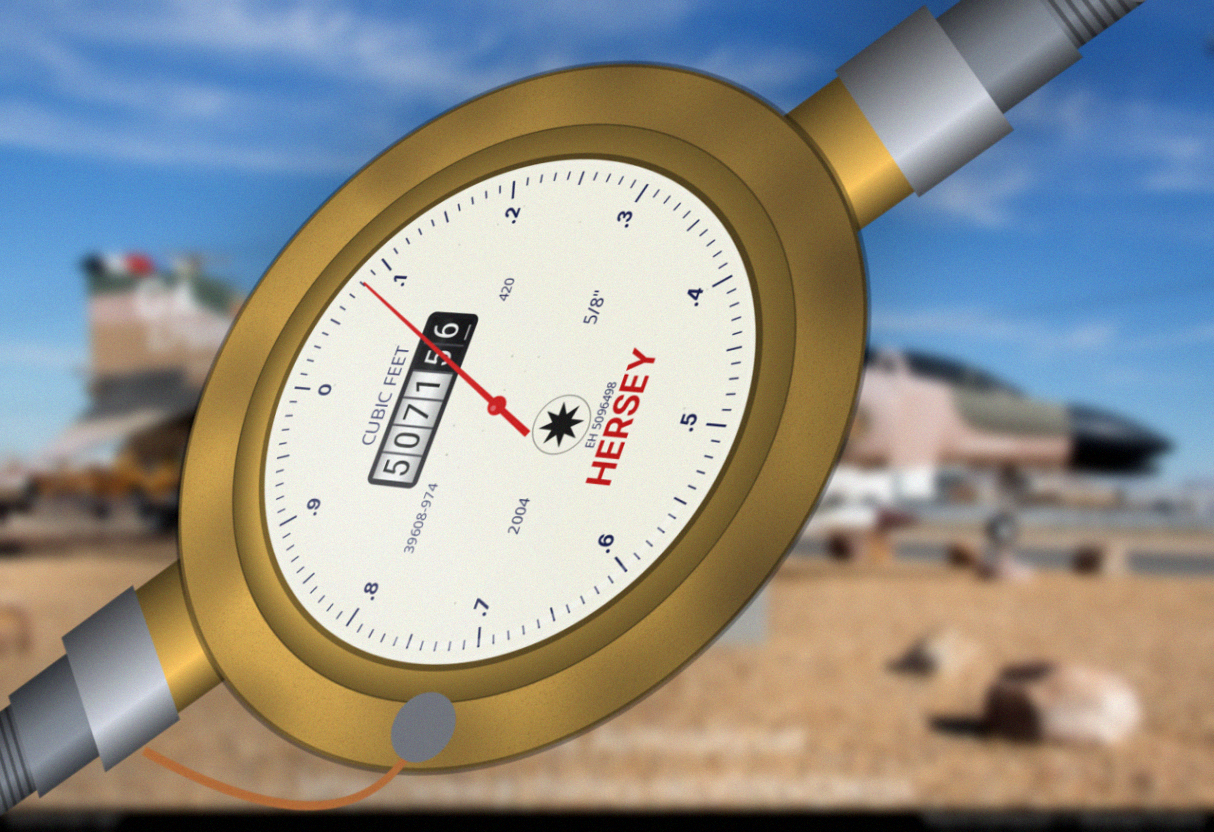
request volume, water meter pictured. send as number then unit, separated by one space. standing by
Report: 507156.08 ft³
